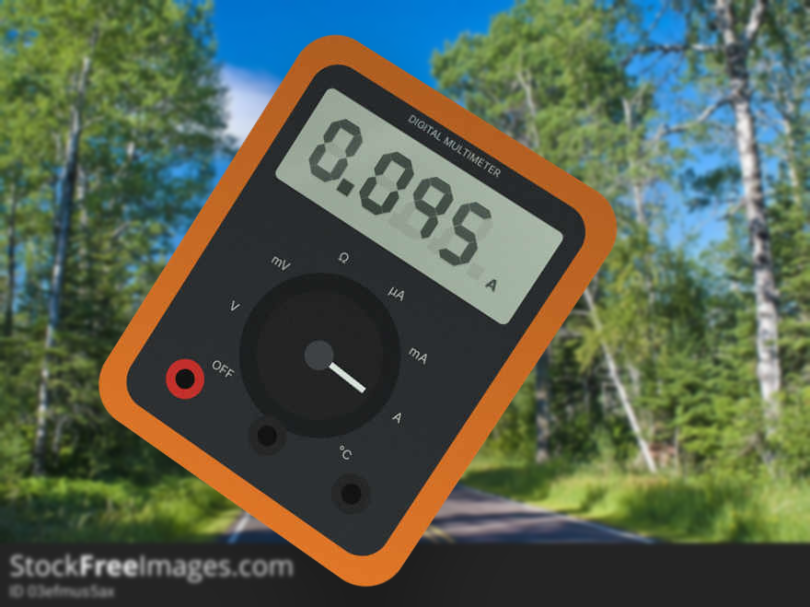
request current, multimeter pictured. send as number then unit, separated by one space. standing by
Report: 0.095 A
